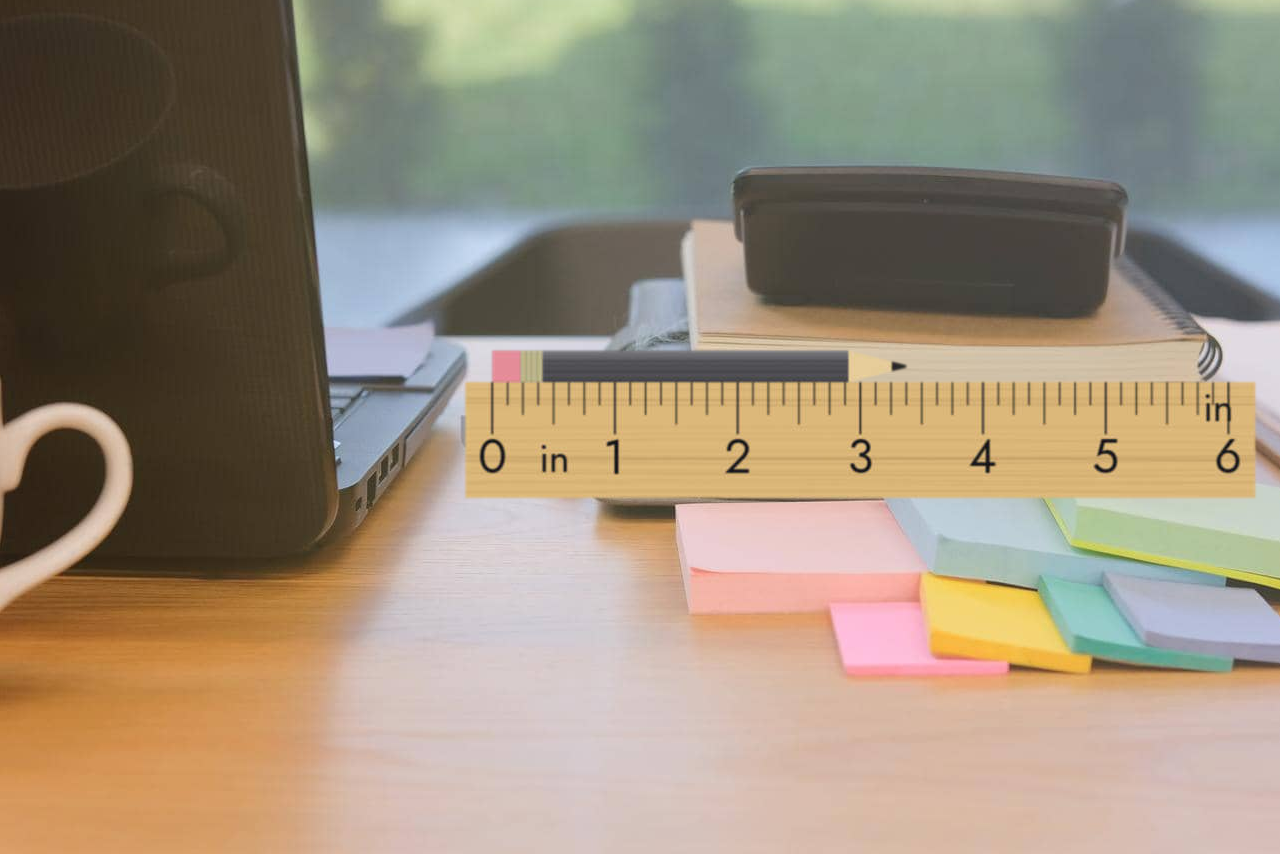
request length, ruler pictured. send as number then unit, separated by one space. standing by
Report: 3.375 in
